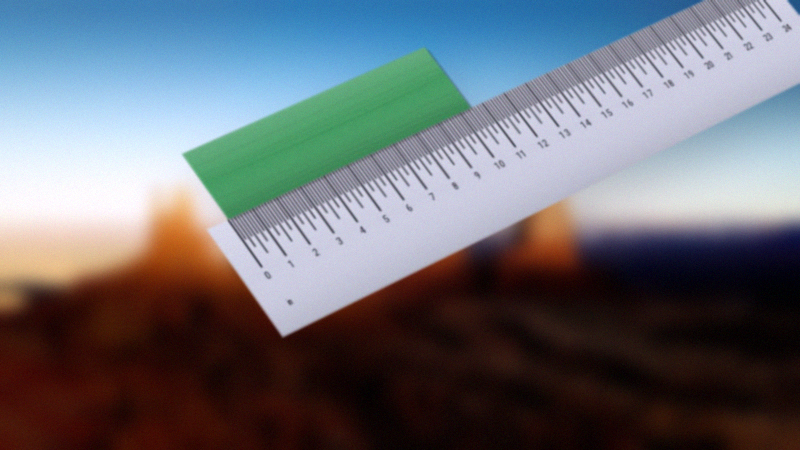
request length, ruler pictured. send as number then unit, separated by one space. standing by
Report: 10.5 in
